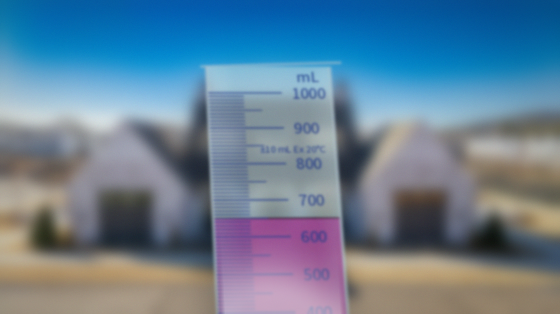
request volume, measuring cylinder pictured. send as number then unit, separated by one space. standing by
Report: 650 mL
